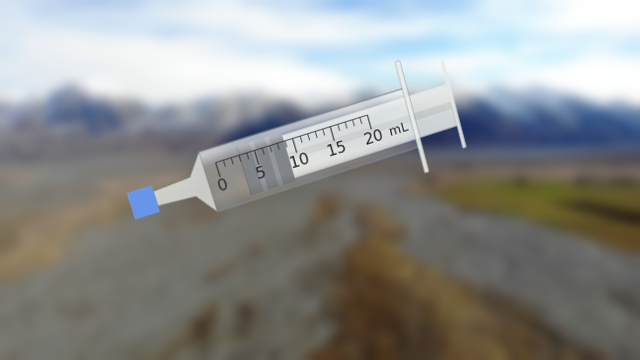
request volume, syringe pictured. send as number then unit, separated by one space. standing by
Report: 3 mL
